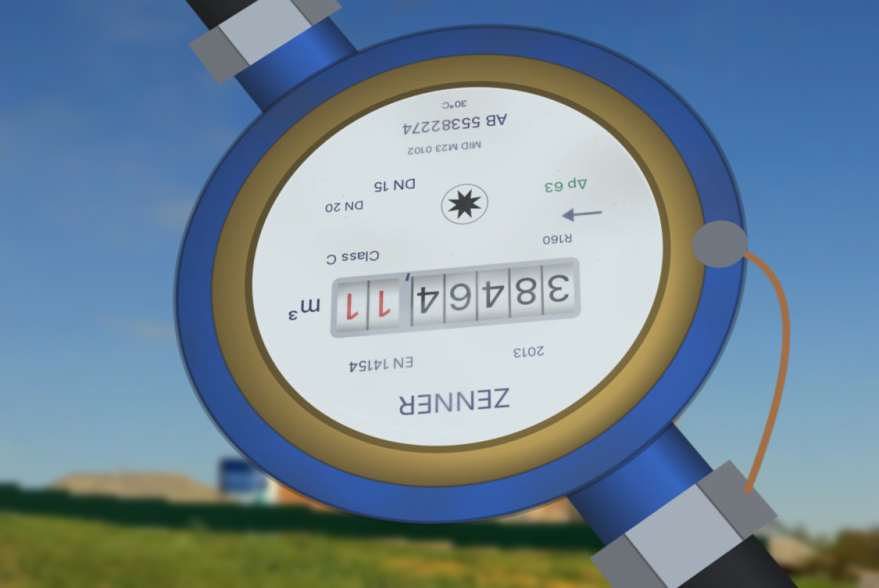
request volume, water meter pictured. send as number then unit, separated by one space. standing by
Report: 38464.11 m³
